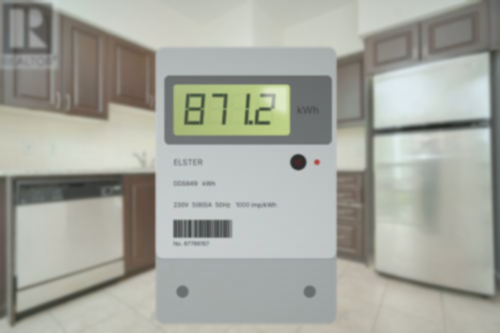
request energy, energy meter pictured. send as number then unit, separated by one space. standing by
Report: 871.2 kWh
